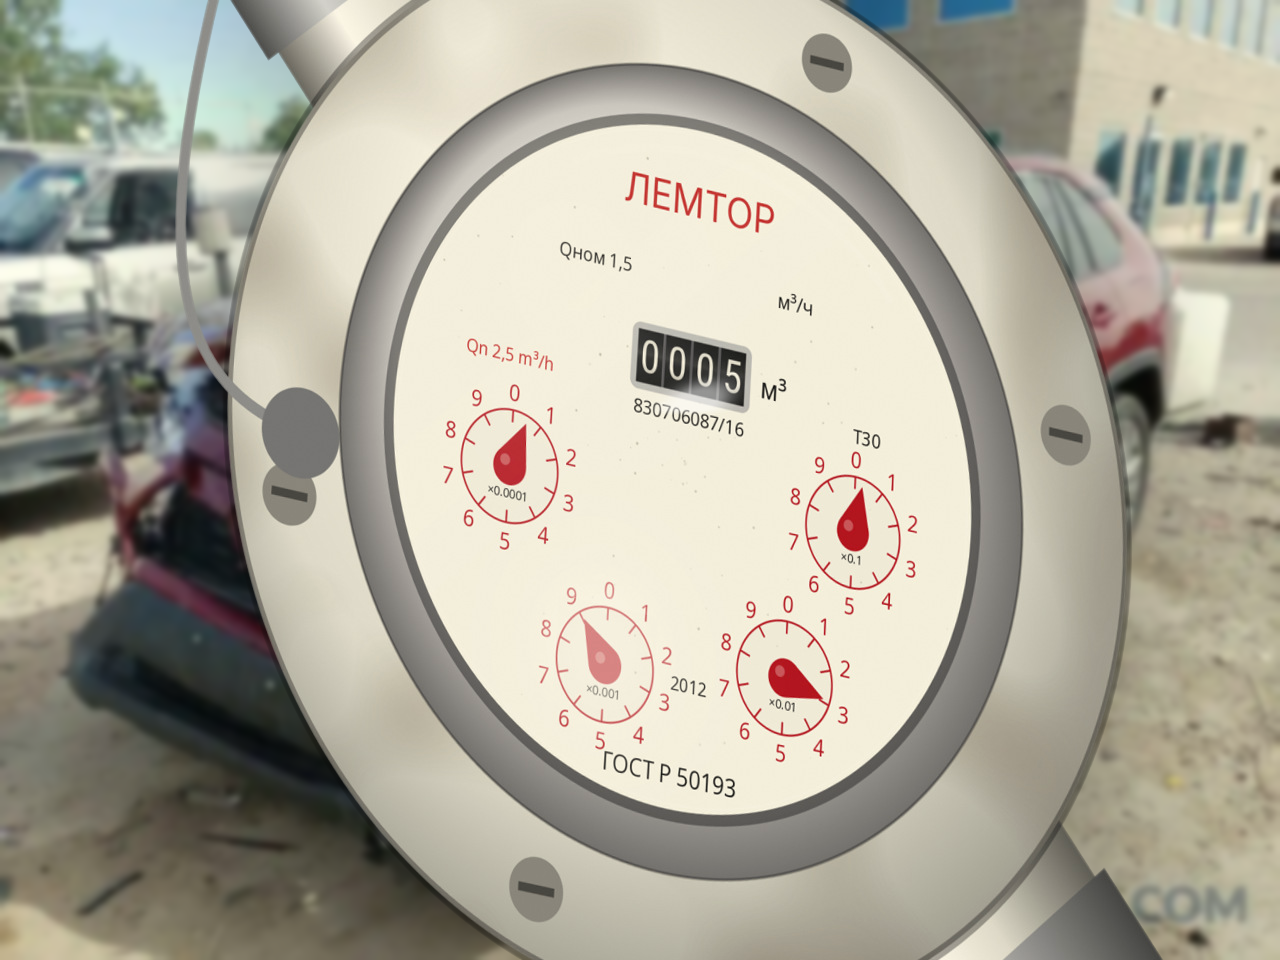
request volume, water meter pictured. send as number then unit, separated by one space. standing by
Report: 5.0290 m³
